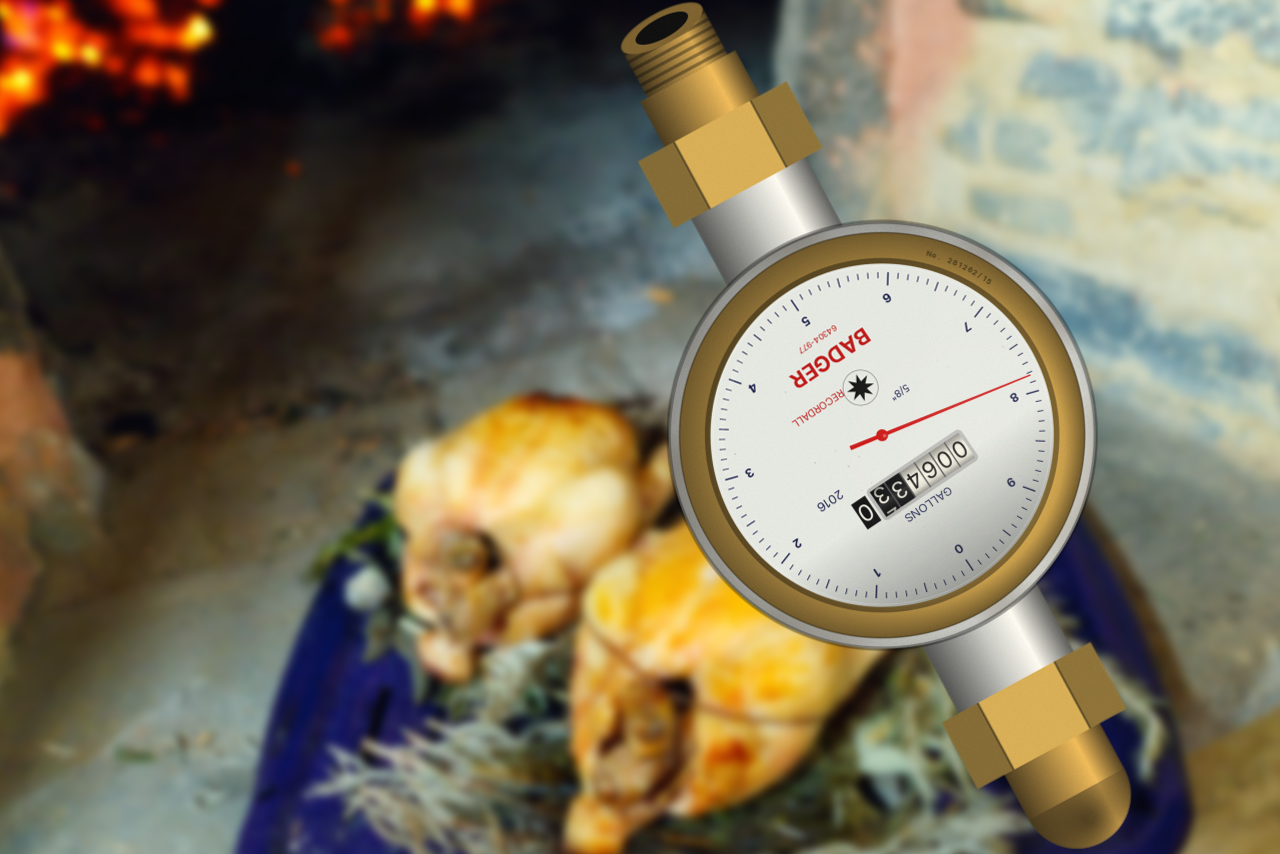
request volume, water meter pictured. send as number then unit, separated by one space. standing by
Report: 64327.8 gal
